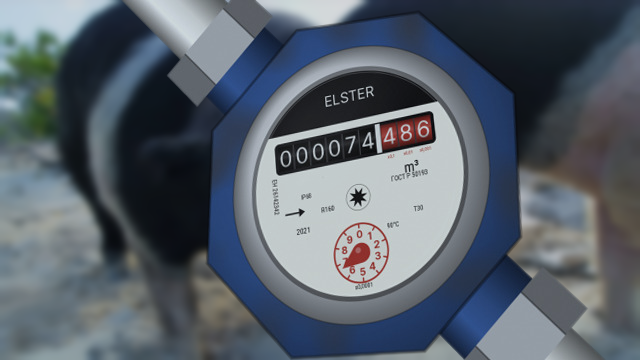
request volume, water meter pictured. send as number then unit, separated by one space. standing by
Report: 74.4866 m³
